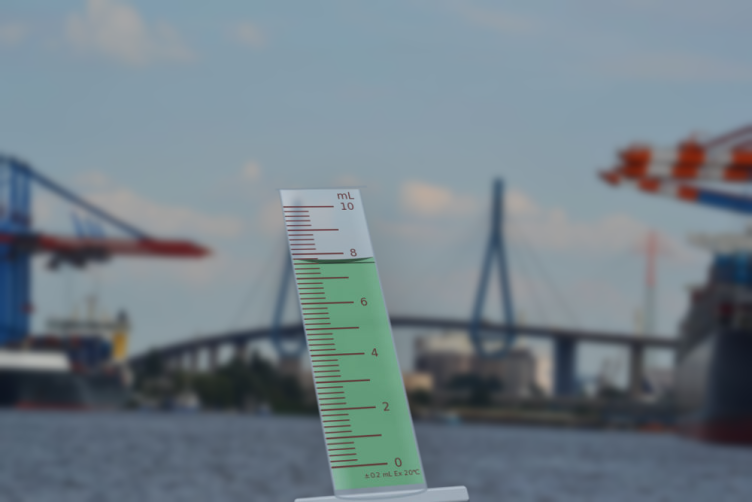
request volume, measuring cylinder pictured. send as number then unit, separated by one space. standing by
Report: 7.6 mL
